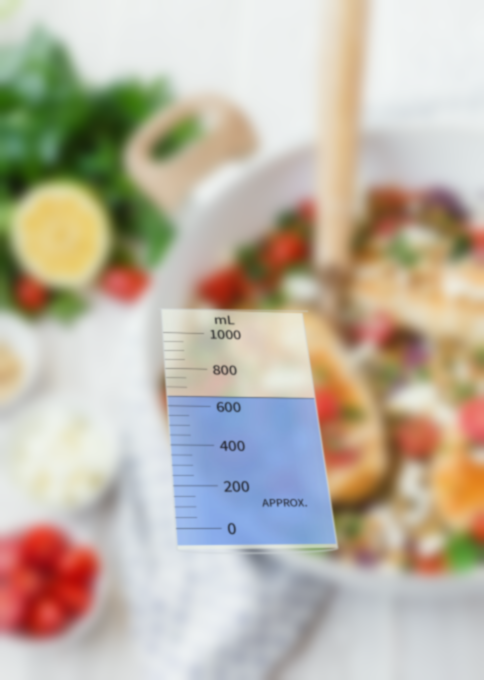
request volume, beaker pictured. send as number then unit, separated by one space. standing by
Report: 650 mL
